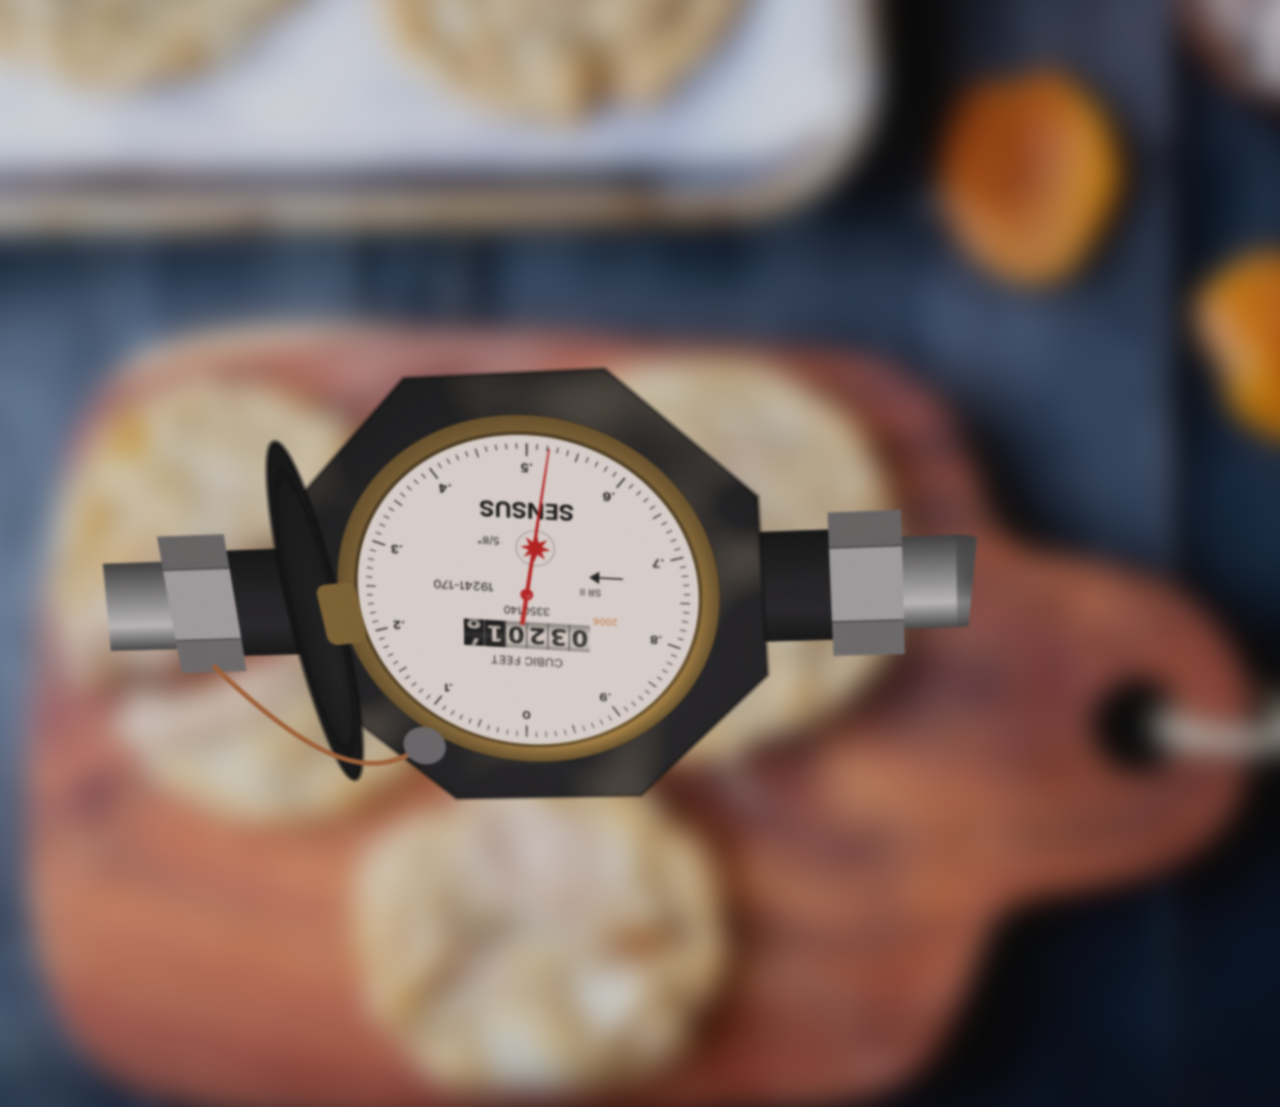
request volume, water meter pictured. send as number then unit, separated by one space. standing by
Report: 32017.52 ft³
